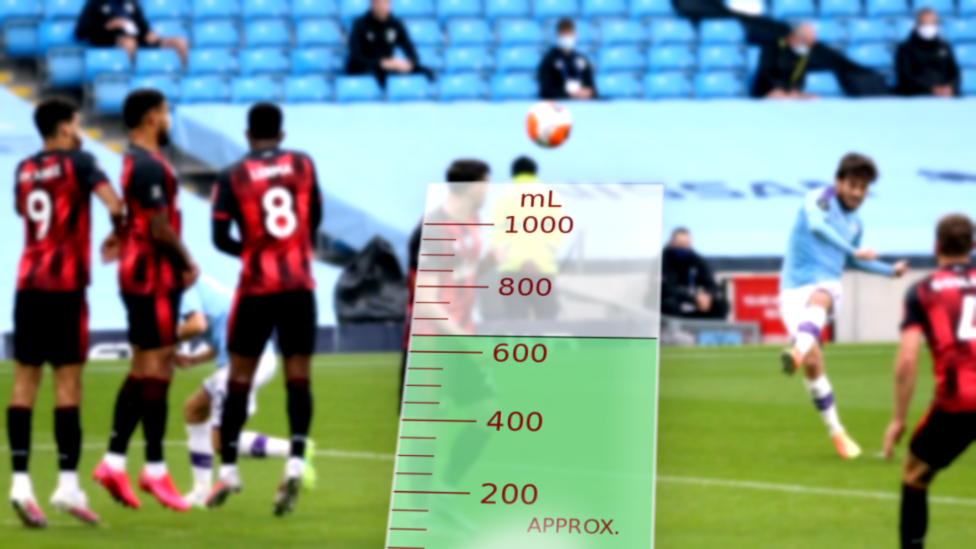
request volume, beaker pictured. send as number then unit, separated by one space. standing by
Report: 650 mL
